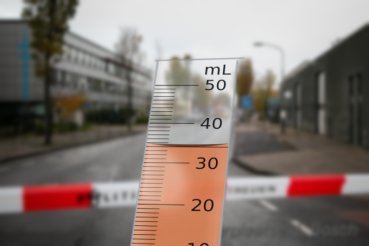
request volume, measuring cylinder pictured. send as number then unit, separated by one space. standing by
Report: 34 mL
